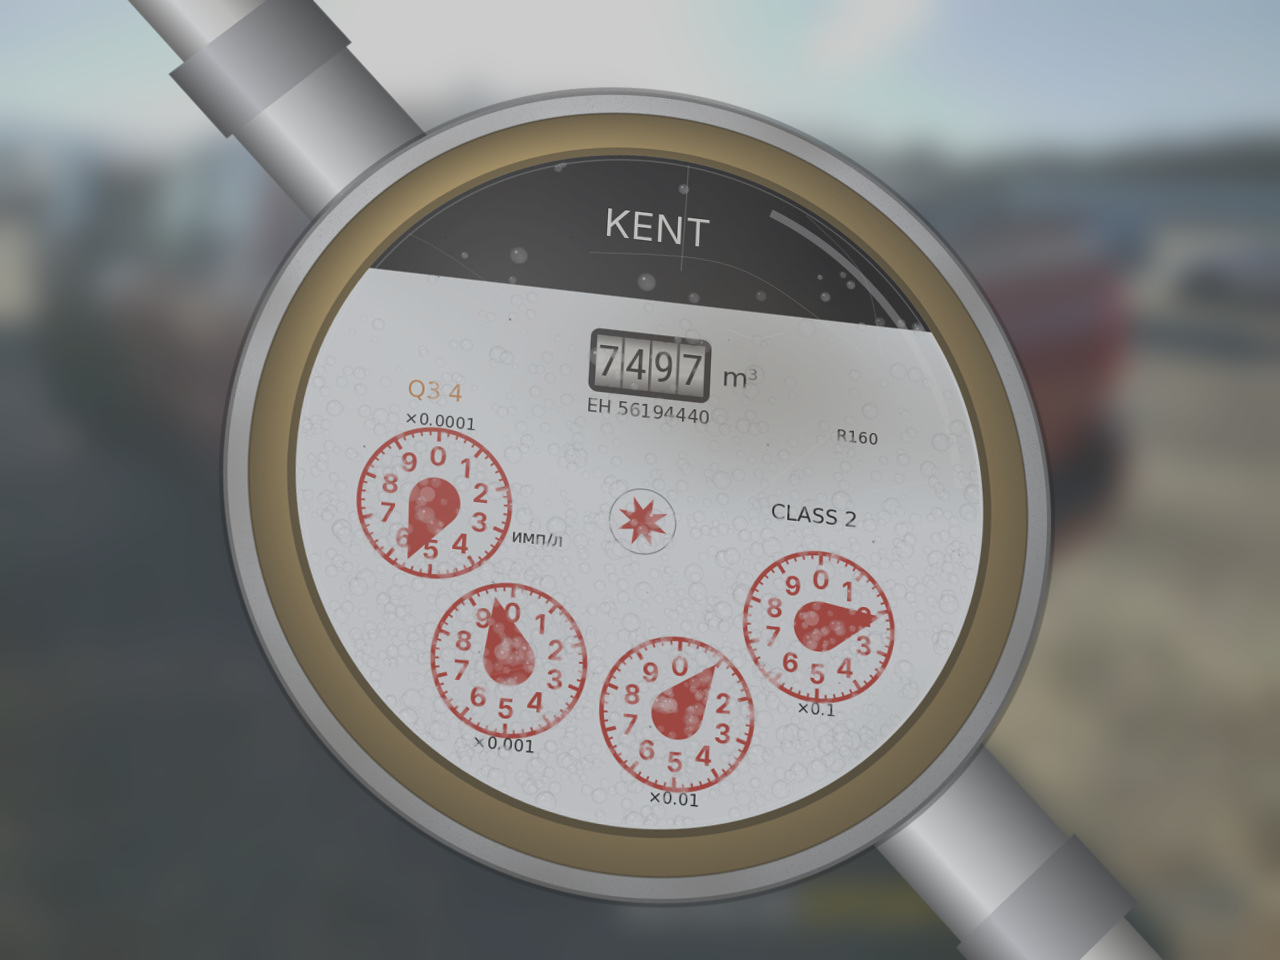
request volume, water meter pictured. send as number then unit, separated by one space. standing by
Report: 7497.2095 m³
